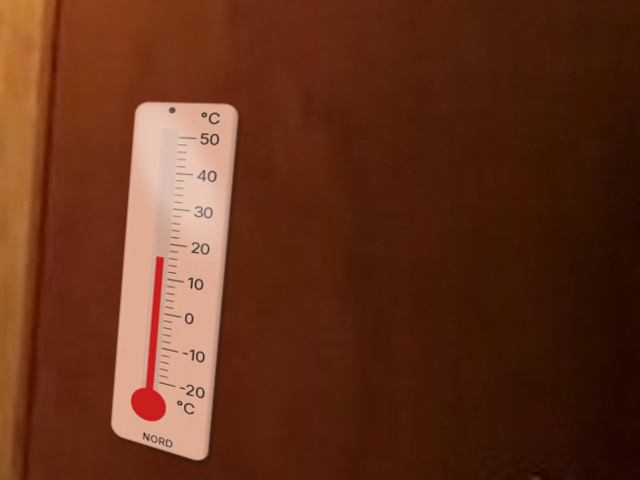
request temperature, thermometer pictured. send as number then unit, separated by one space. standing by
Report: 16 °C
